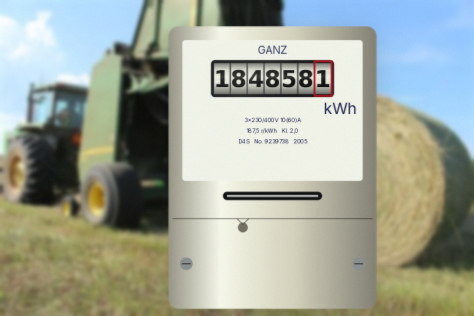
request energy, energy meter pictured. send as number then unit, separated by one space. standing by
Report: 184858.1 kWh
